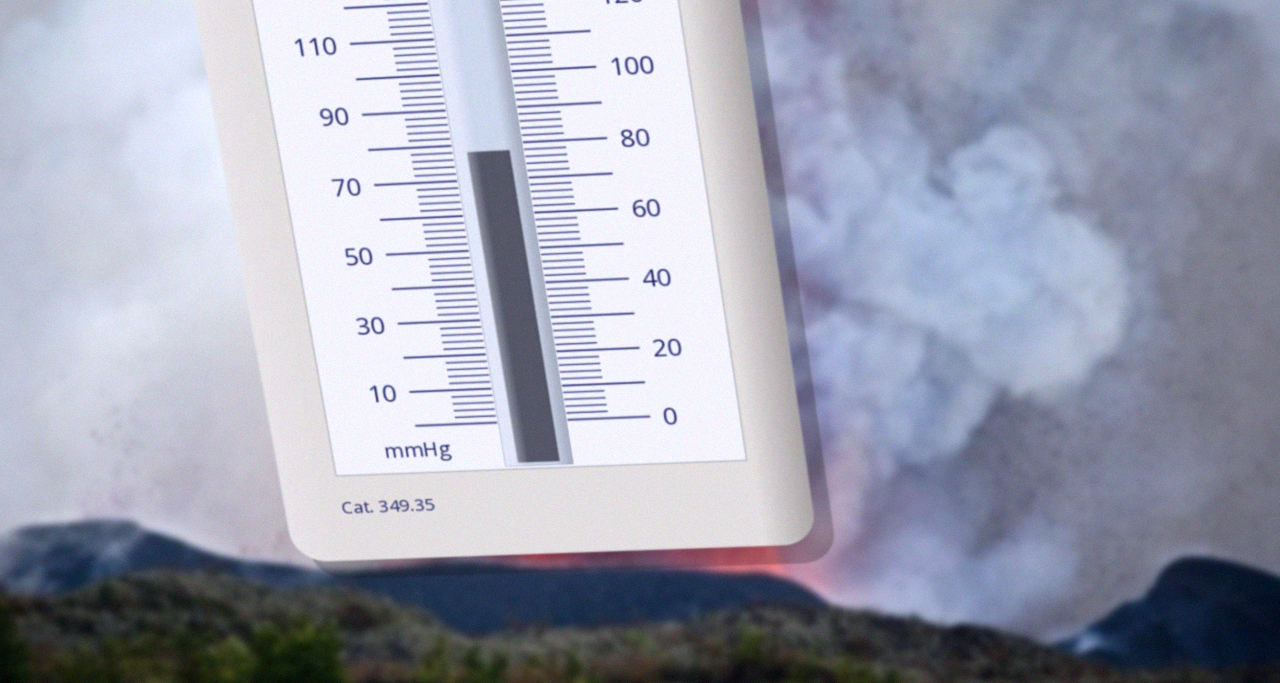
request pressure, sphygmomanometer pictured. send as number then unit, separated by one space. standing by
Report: 78 mmHg
